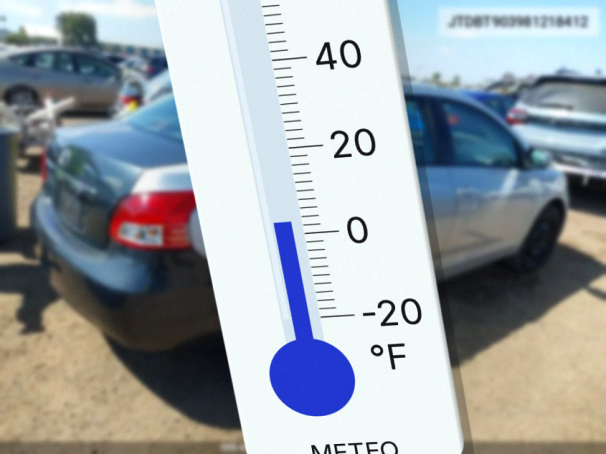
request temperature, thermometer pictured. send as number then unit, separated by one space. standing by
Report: 3 °F
